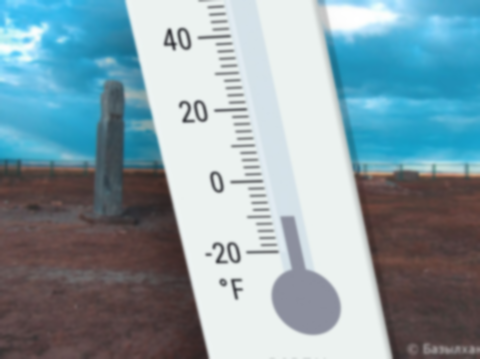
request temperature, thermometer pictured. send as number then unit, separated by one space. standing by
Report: -10 °F
